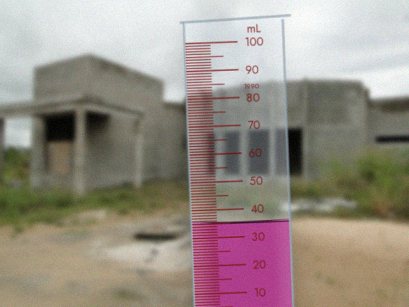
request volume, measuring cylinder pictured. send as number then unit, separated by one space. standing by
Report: 35 mL
